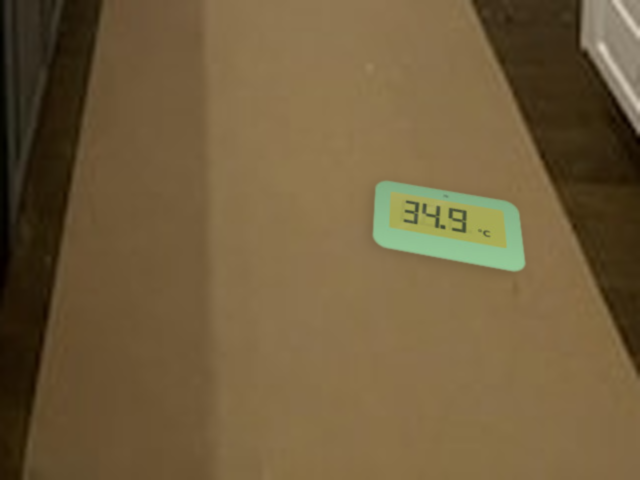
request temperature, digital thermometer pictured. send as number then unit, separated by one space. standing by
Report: 34.9 °C
